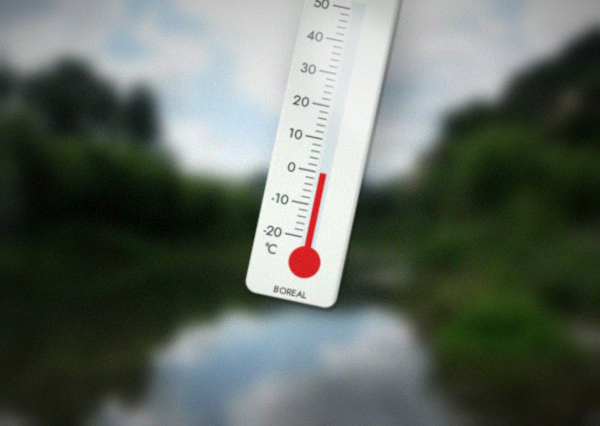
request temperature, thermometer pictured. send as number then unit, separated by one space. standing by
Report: 0 °C
